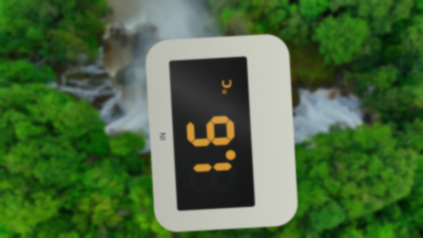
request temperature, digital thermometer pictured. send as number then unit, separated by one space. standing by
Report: 1.6 °C
